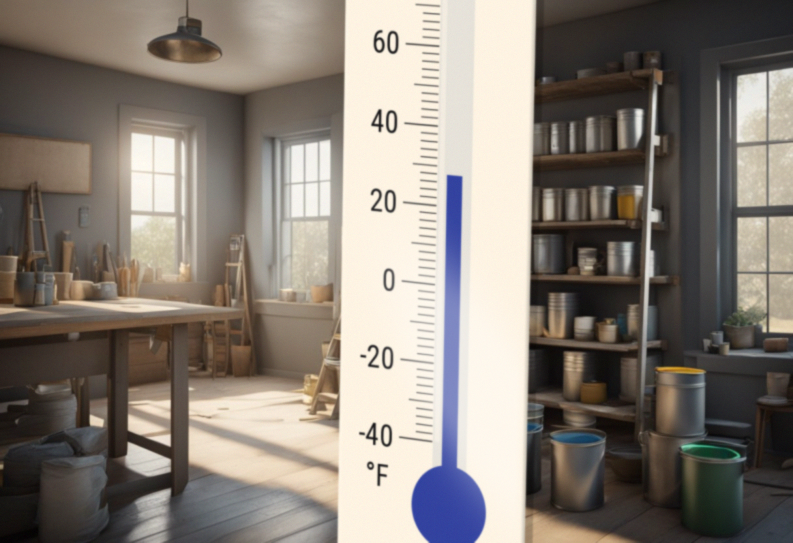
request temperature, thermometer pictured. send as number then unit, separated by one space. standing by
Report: 28 °F
